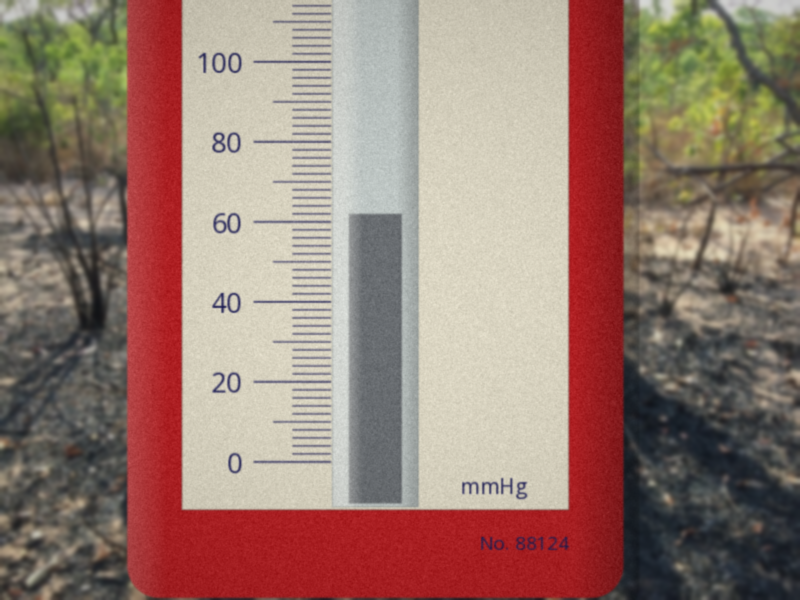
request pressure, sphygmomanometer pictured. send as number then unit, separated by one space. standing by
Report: 62 mmHg
